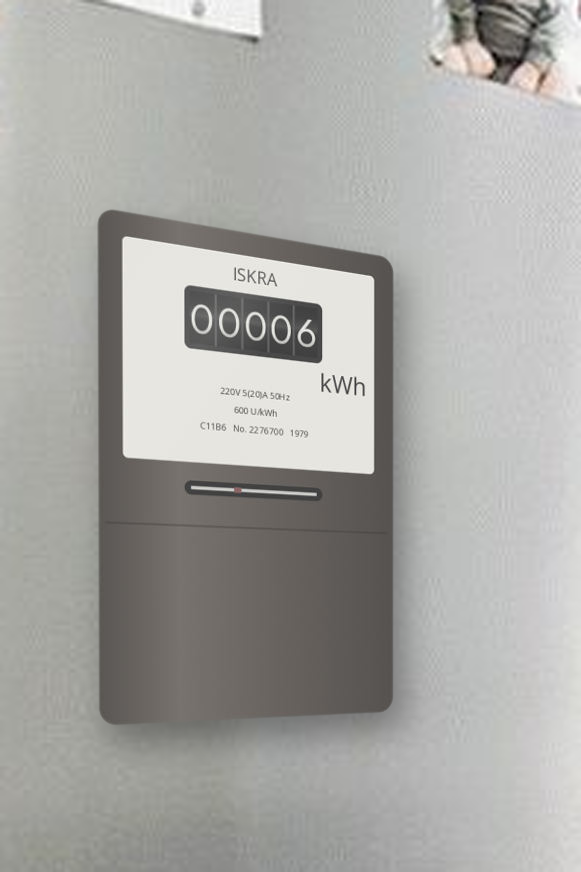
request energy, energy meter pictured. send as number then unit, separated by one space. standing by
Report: 6 kWh
